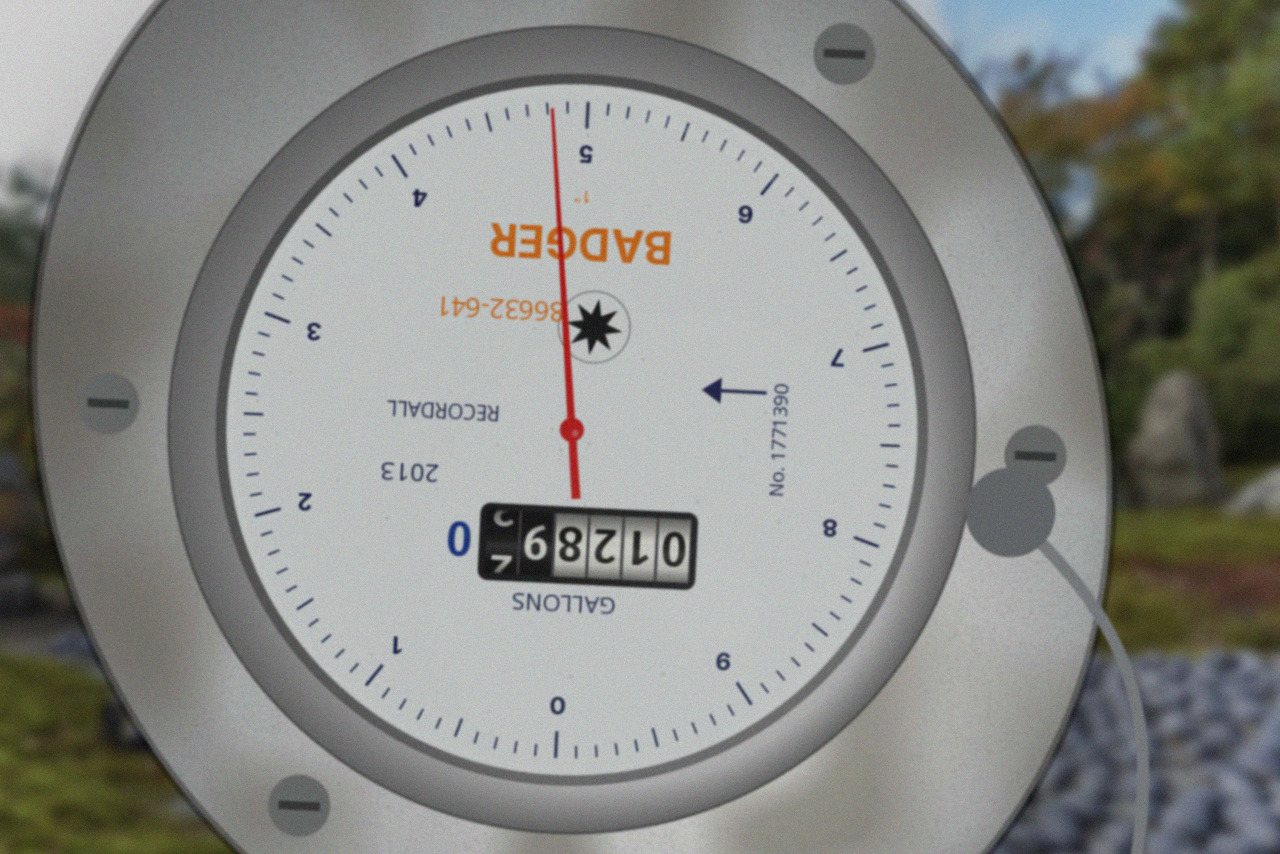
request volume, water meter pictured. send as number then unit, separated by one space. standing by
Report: 128924.8 gal
